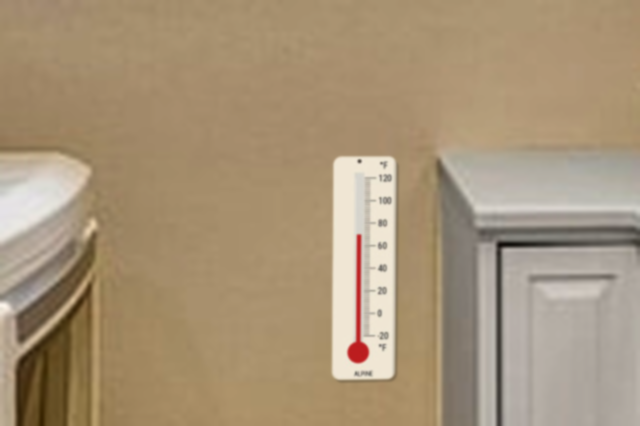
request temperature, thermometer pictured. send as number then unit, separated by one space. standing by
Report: 70 °F
